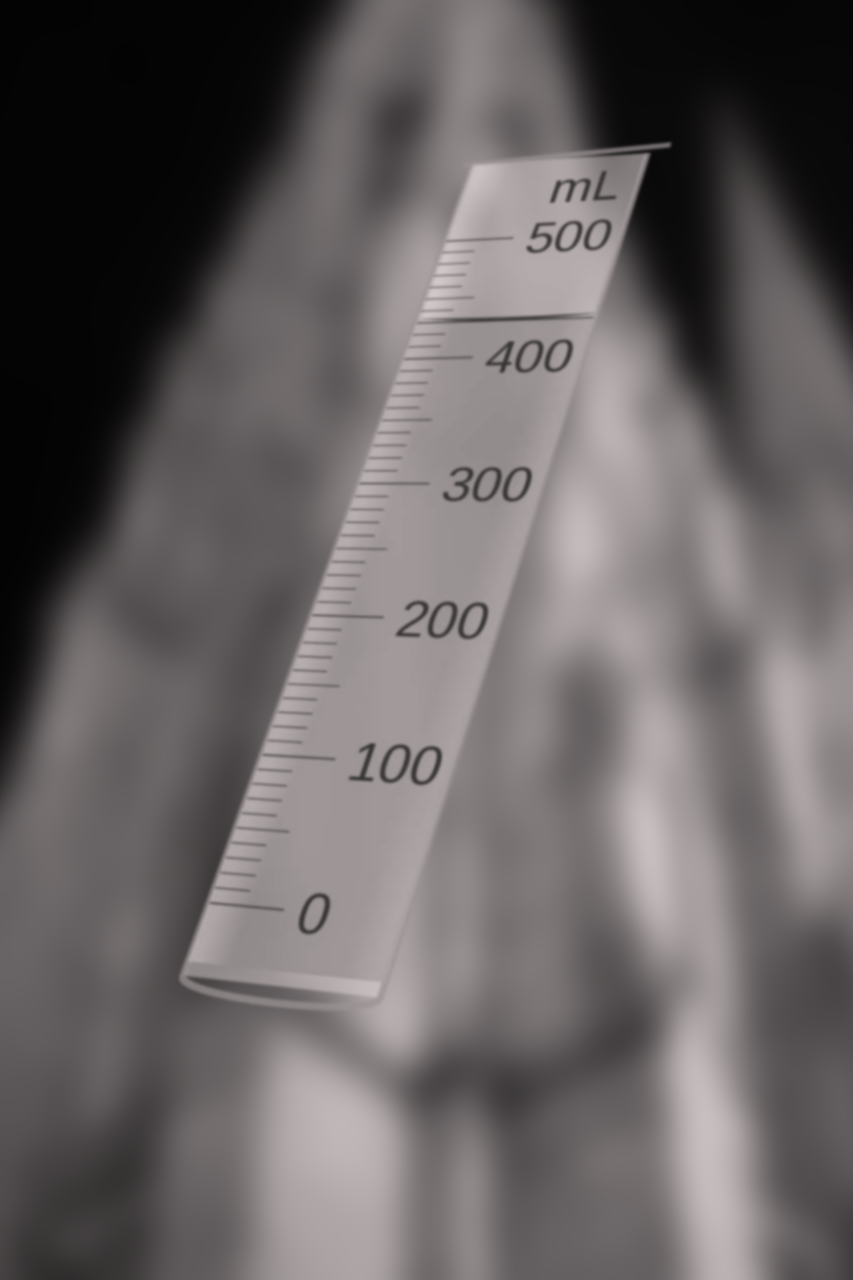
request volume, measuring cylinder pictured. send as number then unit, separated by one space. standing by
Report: 430 mL
